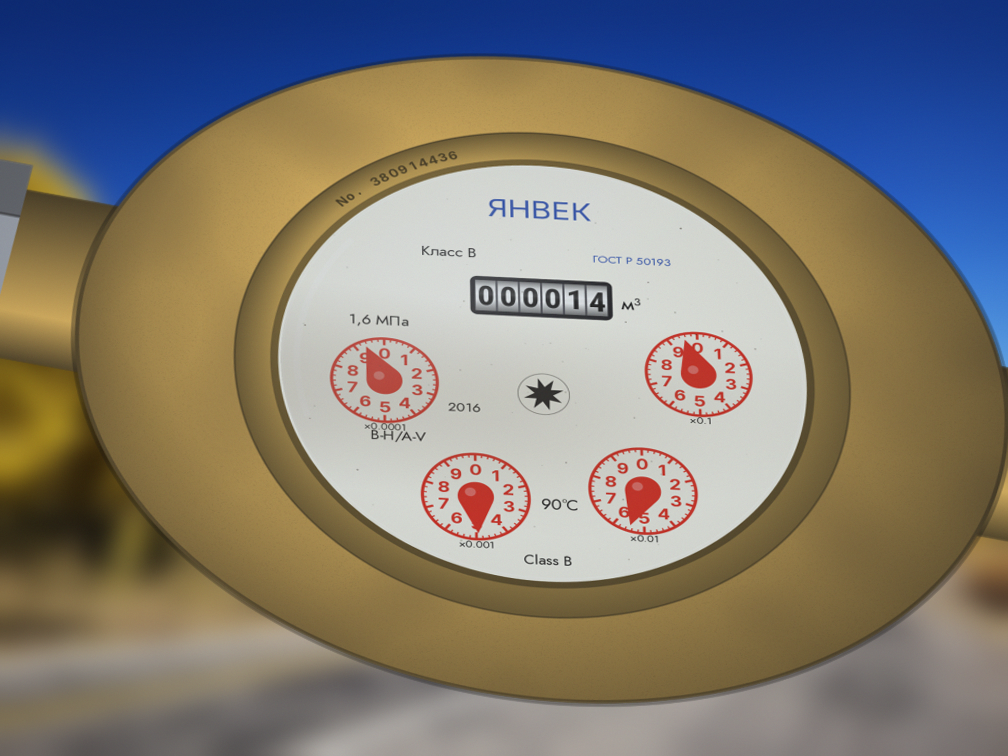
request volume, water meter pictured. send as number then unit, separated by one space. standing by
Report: 13.9549 m³
